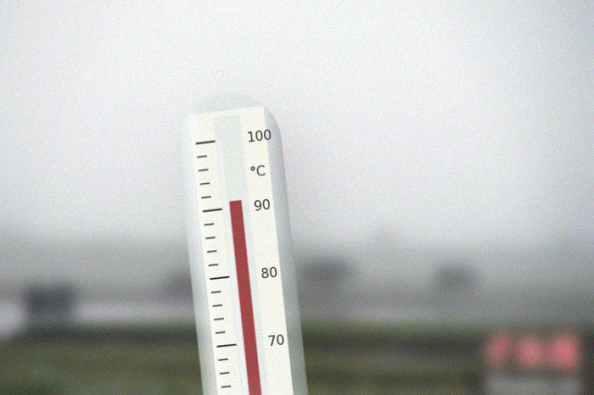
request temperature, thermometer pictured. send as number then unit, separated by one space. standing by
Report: 91 °C
